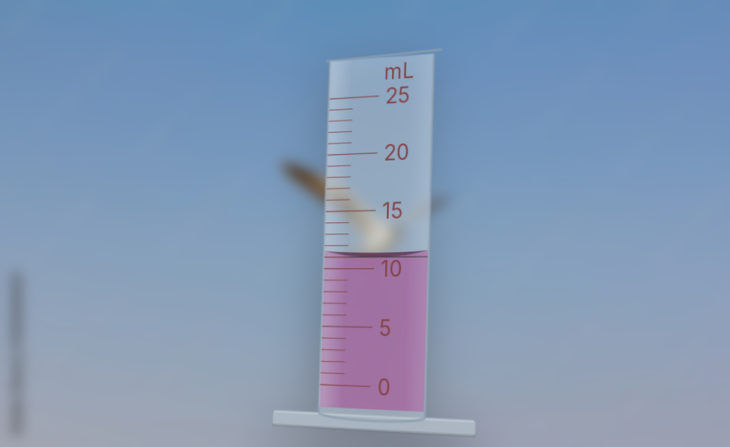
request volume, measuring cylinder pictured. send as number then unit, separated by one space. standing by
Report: 11 mL
